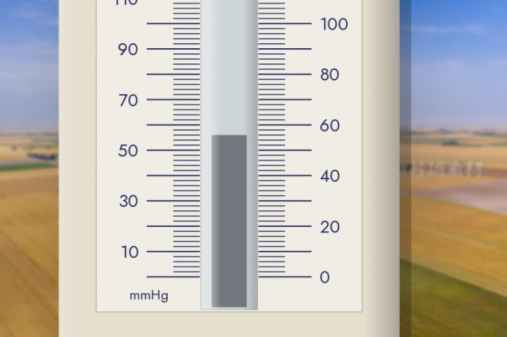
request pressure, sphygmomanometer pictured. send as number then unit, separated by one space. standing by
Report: 56 mmHg
